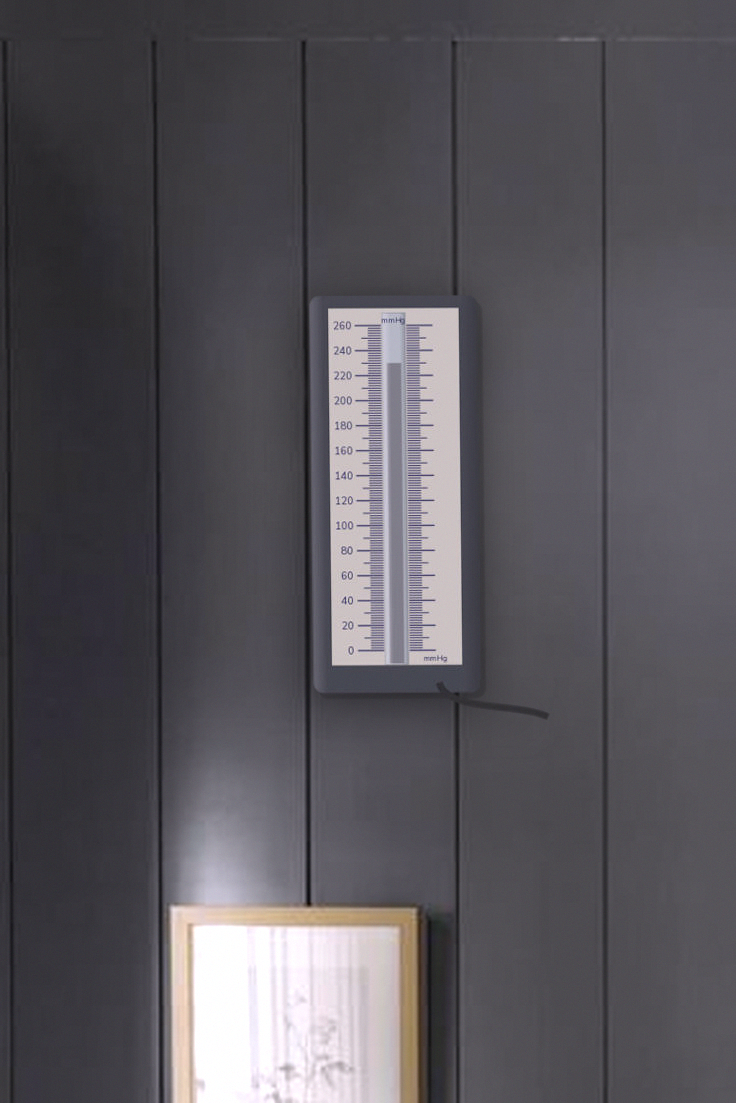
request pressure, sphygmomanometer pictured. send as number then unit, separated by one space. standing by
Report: 230 mmHg
